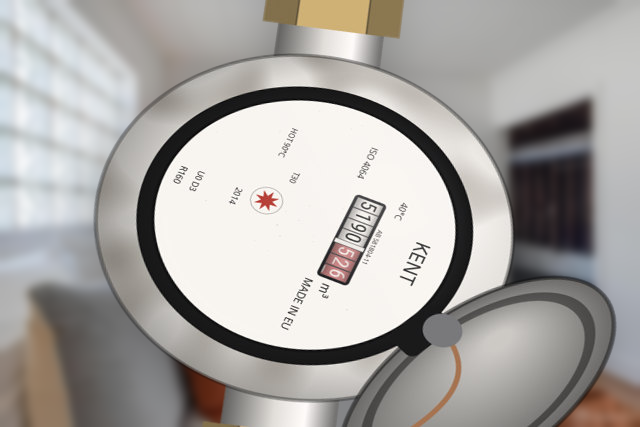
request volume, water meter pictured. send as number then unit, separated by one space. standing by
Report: 5190.526 m³
